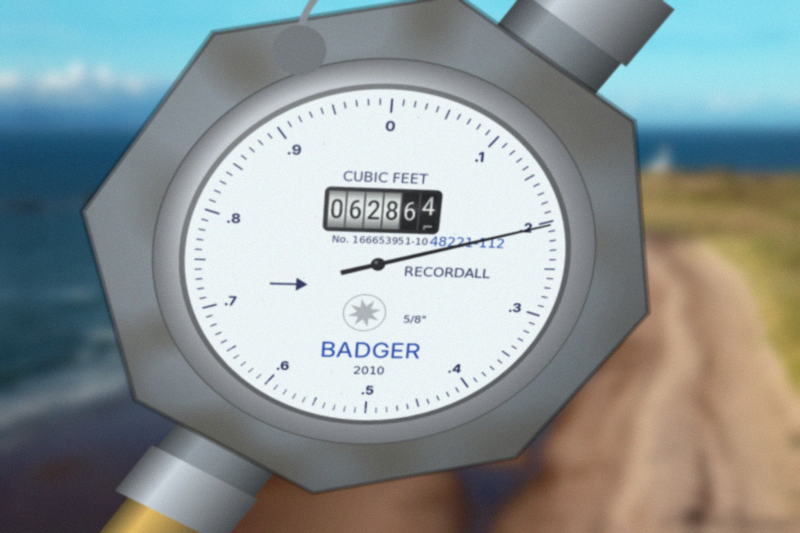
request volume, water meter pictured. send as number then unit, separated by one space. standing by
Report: 62864.20 ft³
